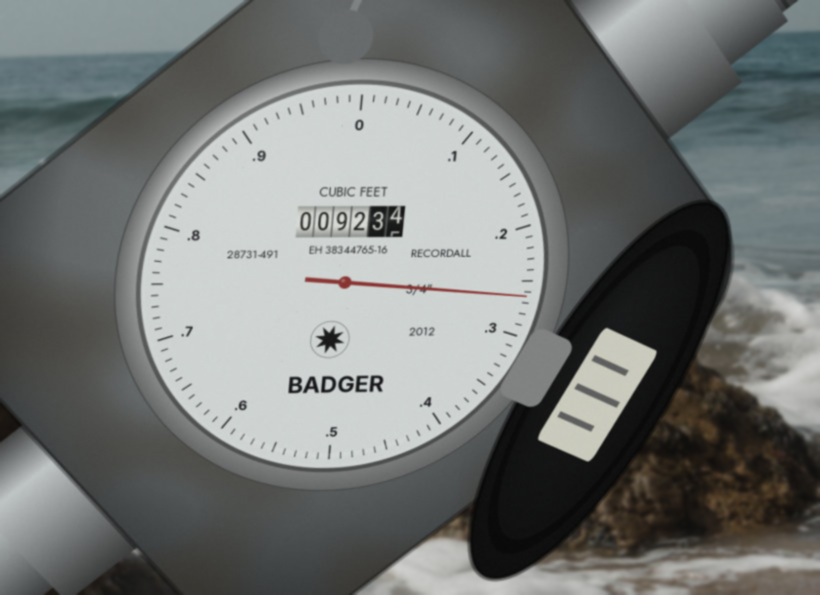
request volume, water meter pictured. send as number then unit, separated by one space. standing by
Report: 9234.26 ft³
